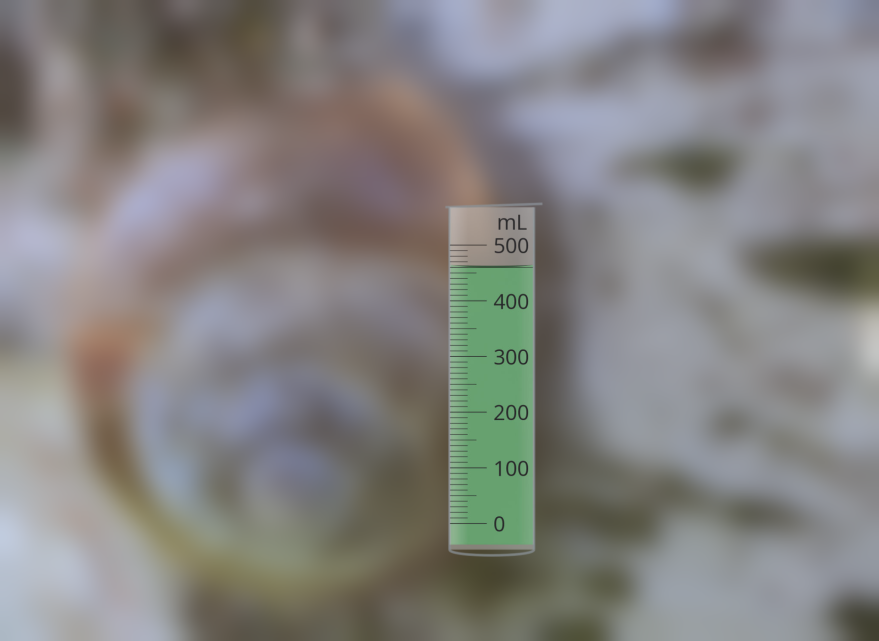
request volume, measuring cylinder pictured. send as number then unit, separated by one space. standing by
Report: 460 mL
